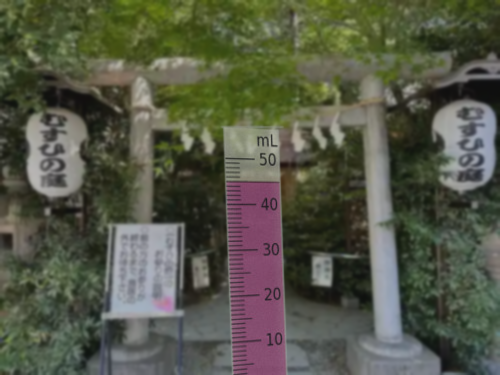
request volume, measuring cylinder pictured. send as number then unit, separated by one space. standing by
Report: 45 mL
